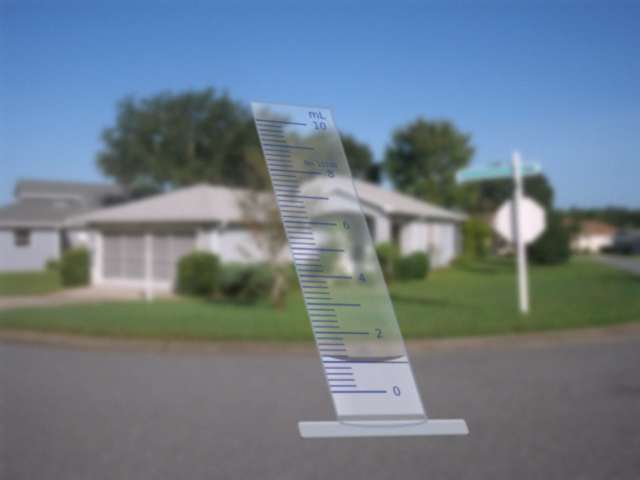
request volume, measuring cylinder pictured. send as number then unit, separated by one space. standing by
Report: 1 mL
